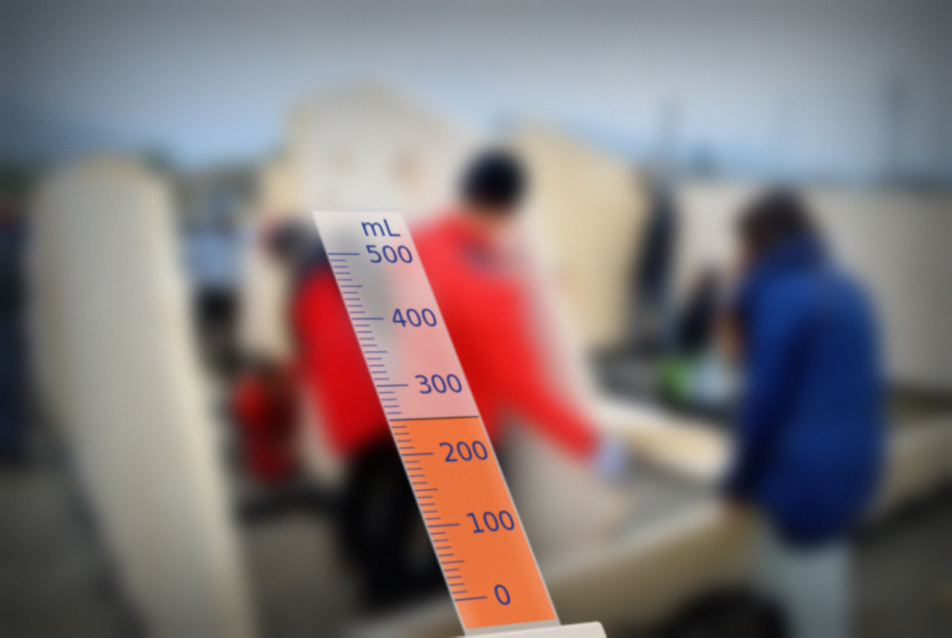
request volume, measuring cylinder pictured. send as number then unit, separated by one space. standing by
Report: 250 mL
